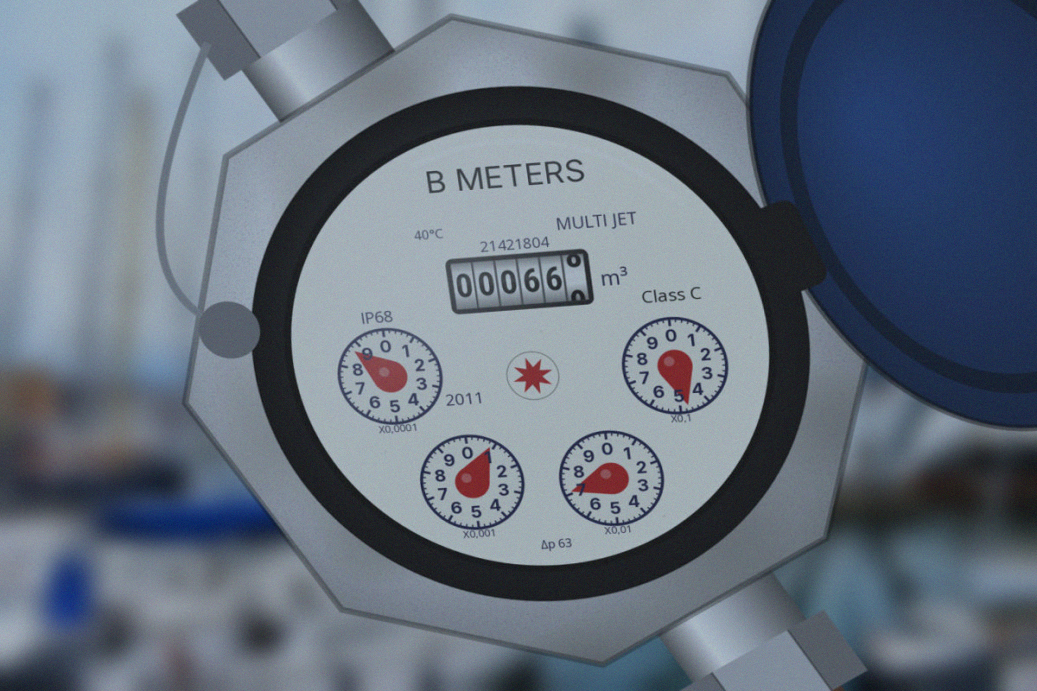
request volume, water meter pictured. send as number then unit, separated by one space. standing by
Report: 668.4708 m³
